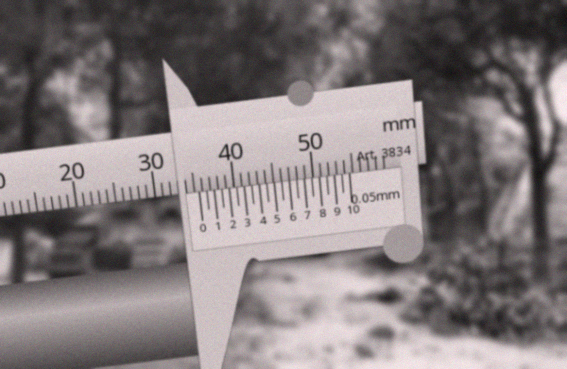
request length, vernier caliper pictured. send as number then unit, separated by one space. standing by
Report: 35.6 mm
